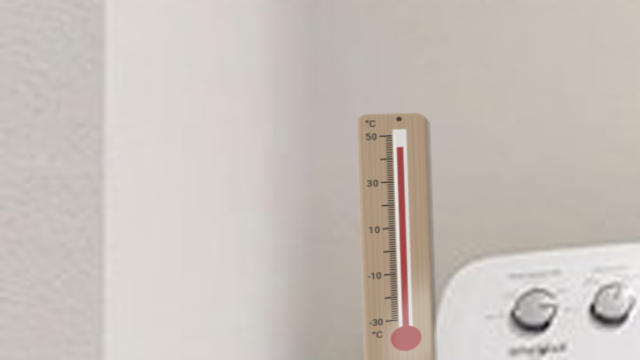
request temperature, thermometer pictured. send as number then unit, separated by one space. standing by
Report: 45 °C
